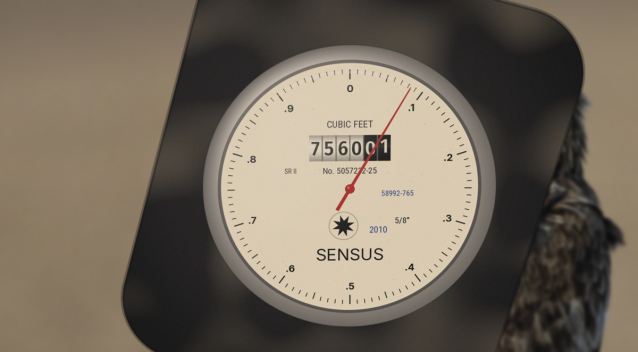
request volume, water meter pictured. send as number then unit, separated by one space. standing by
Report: 756001.08 ft³
